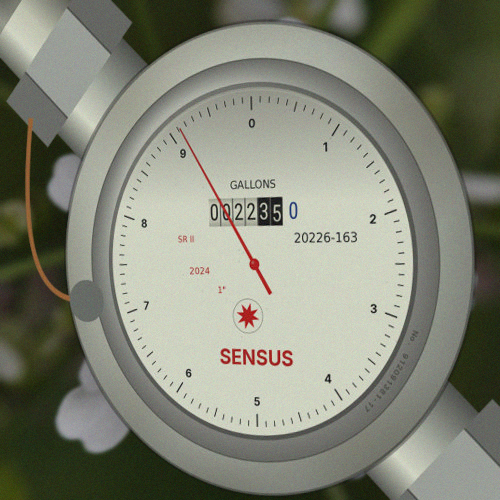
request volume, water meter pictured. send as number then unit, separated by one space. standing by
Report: 22349.1 gal
